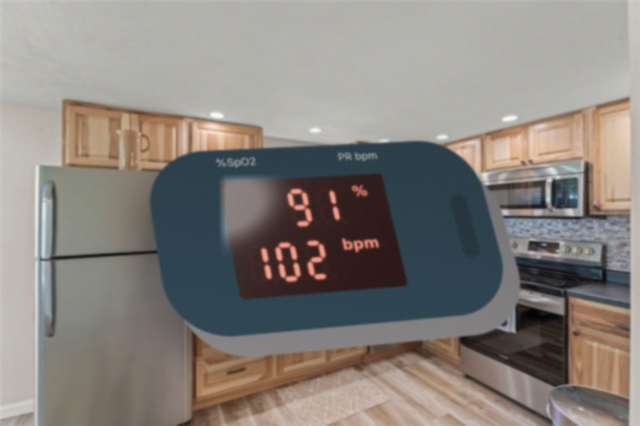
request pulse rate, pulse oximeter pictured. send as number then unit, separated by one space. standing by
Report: 102 bpm
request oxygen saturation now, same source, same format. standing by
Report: 91 %
